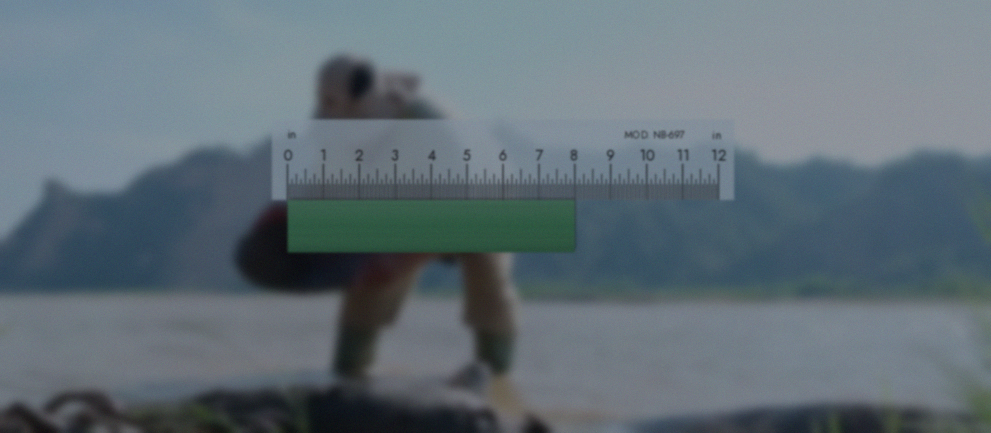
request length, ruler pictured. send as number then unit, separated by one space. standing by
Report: 8 in
